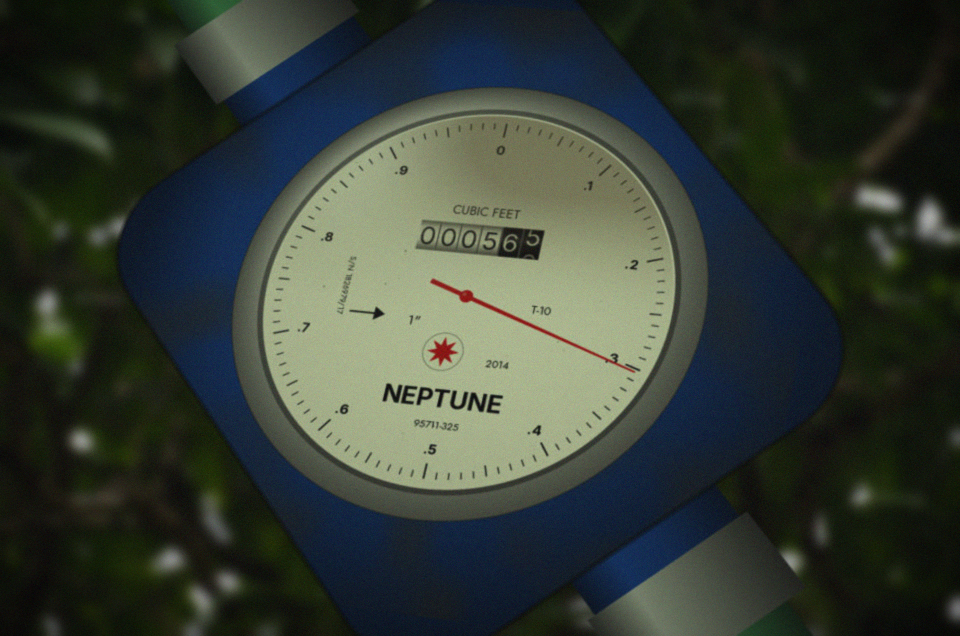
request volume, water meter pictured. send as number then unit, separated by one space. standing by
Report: 565.30 ft³
